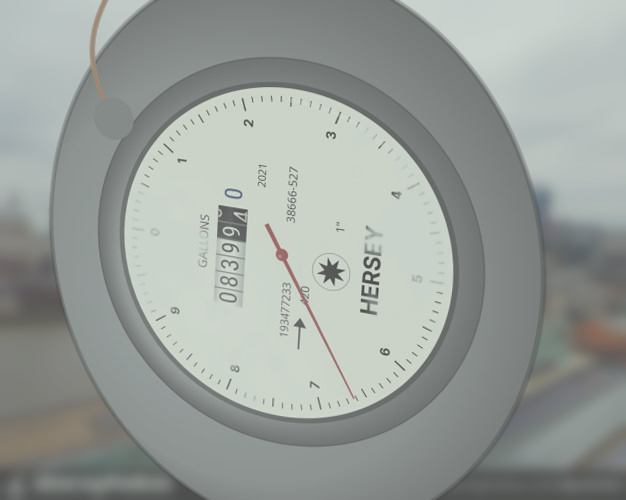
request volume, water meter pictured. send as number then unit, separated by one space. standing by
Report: 839936.6 gal
